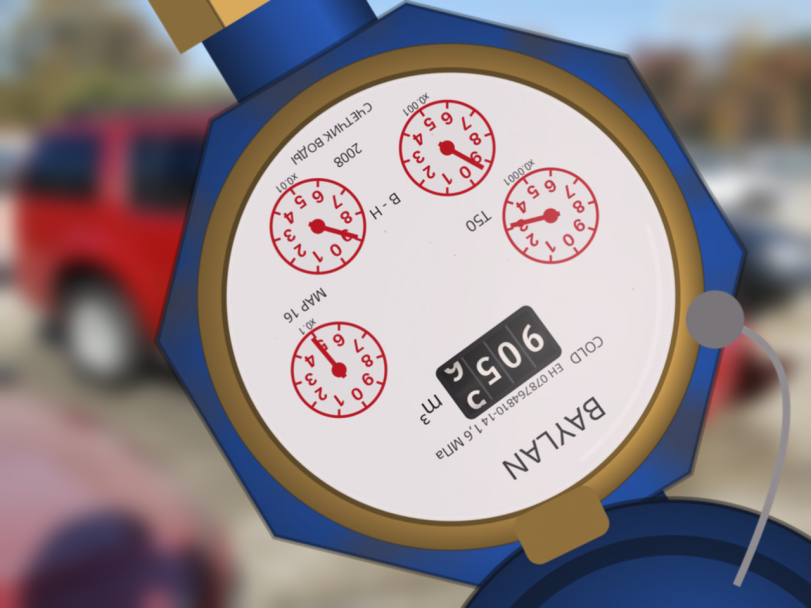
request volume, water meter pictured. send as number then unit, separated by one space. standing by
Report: 9055.4893 m³
